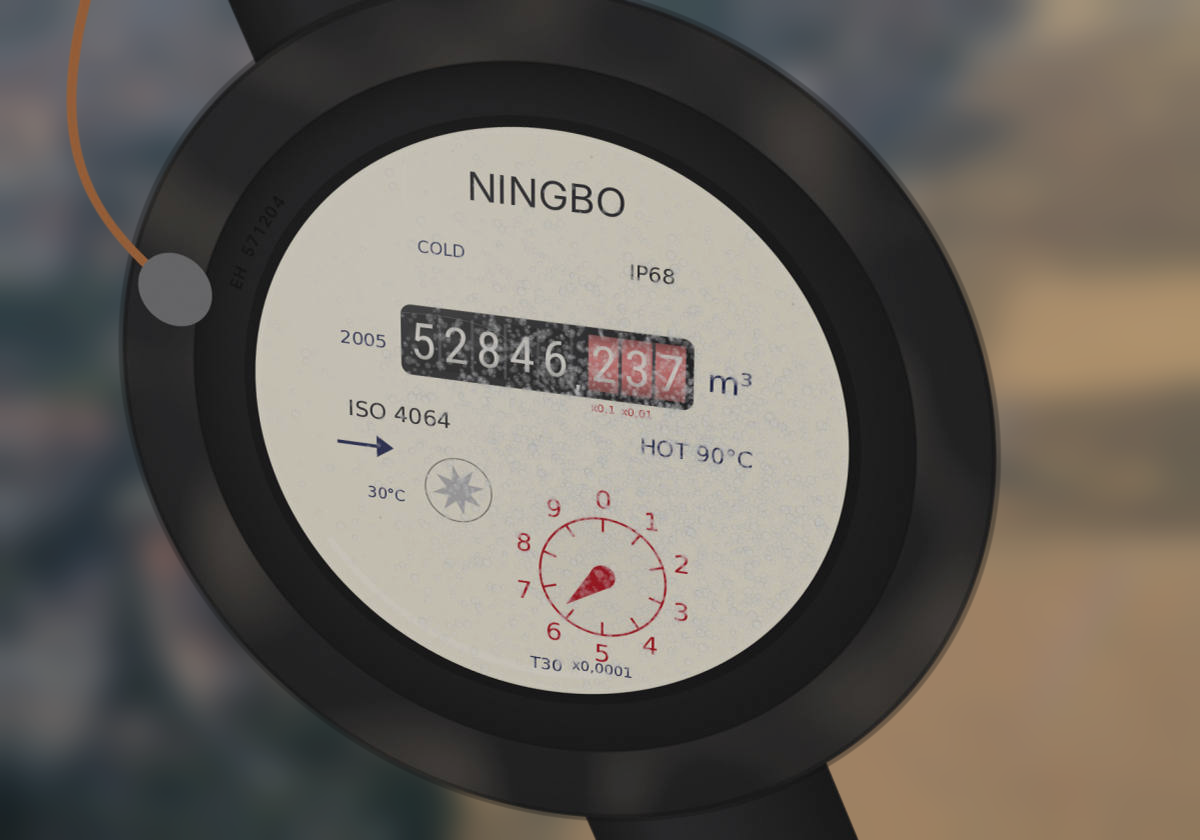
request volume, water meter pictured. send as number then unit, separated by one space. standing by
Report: 52846.2376 m³
